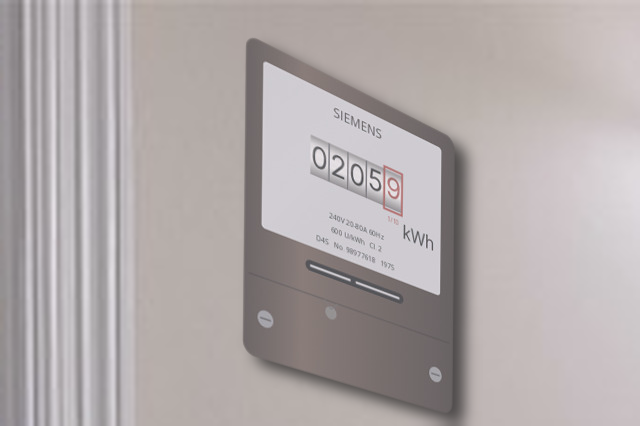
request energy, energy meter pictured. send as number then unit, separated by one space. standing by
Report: 205.9 kWh
